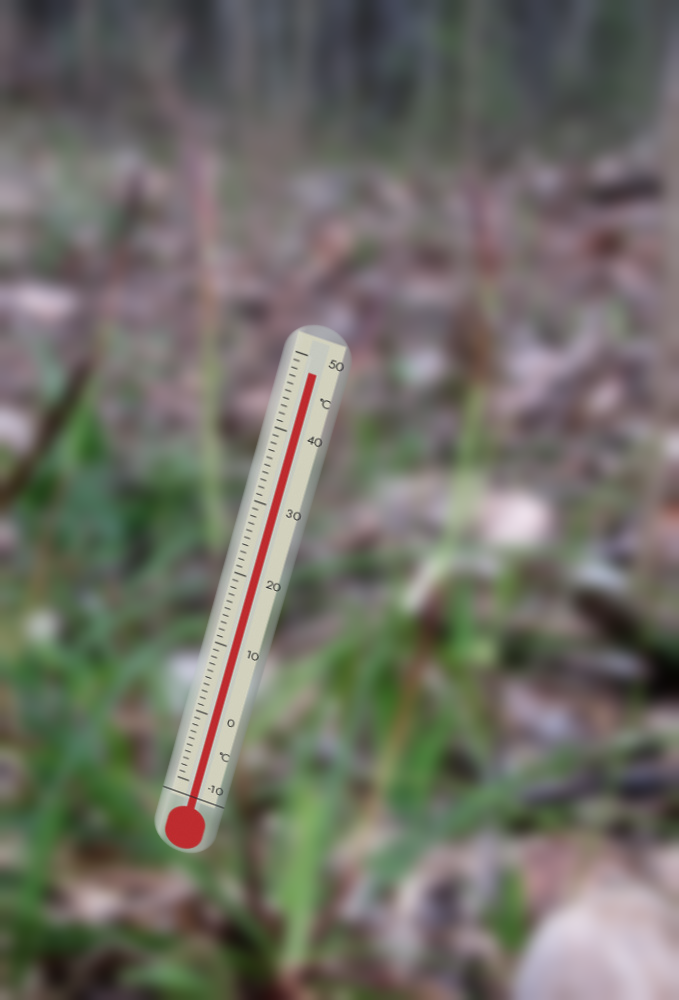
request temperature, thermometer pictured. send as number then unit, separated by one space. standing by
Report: 48 °C
